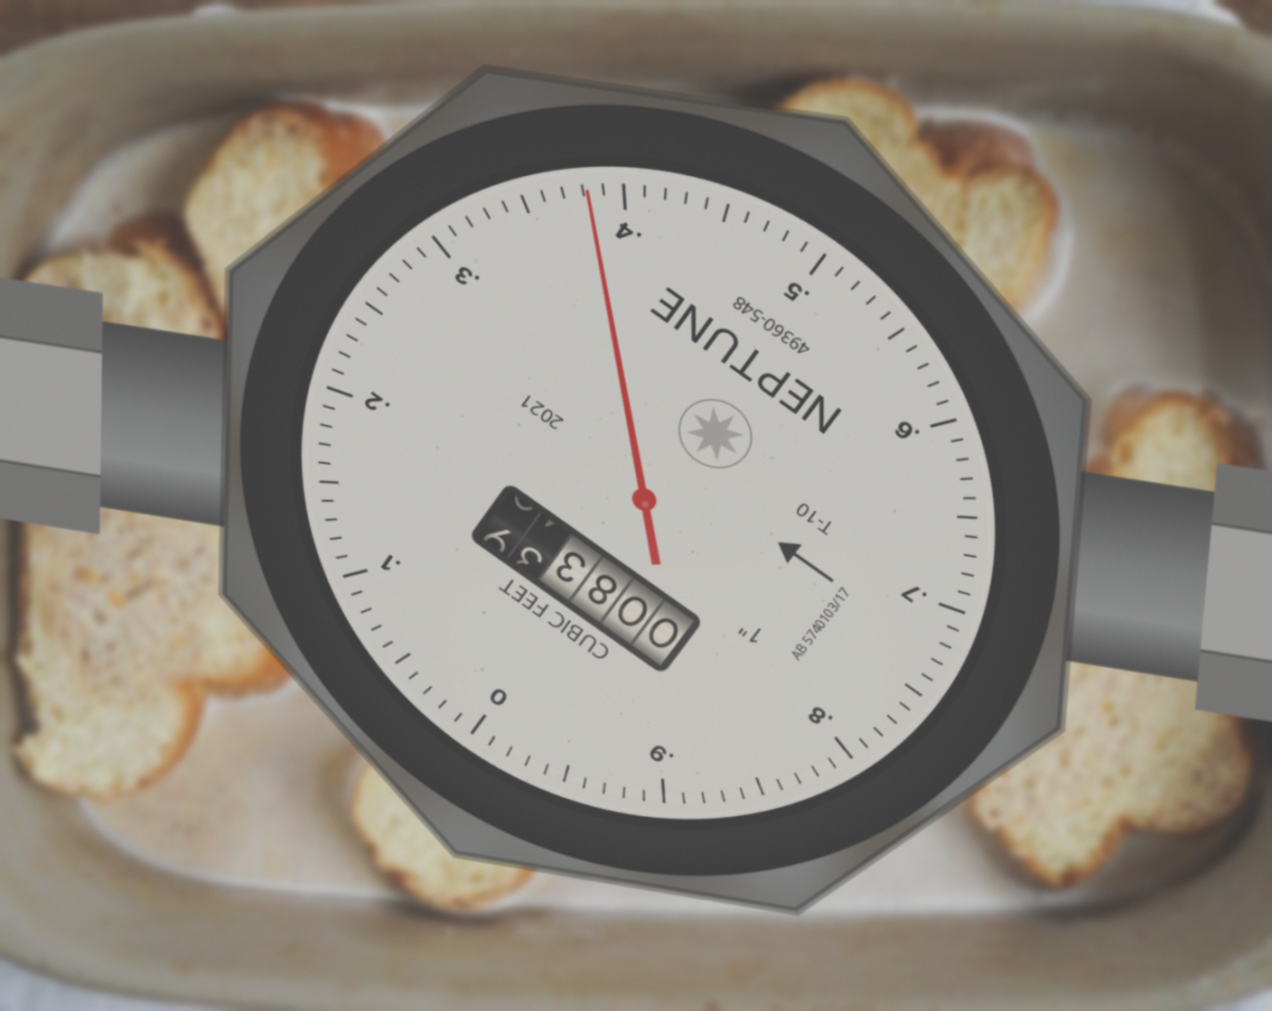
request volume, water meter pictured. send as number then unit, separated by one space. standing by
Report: 8339.38 ft³
